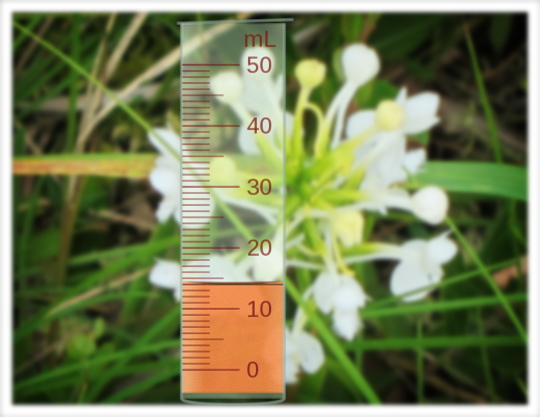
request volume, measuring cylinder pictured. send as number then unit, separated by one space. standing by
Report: 14 mL
